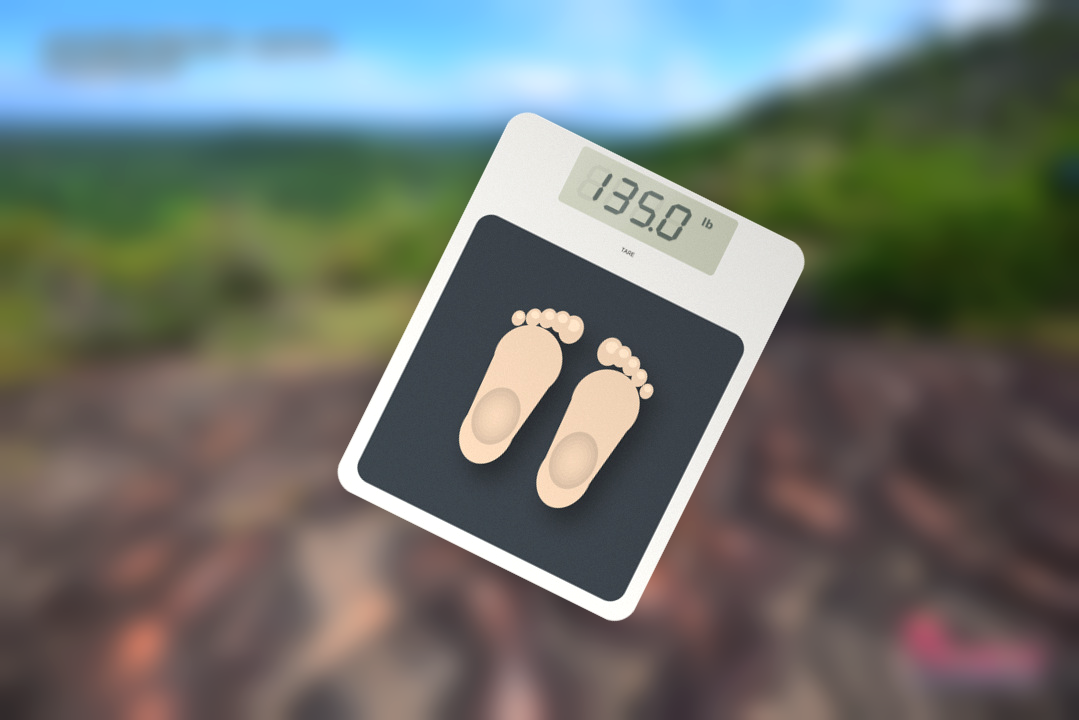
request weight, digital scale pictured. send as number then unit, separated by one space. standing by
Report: 135.0 lb
